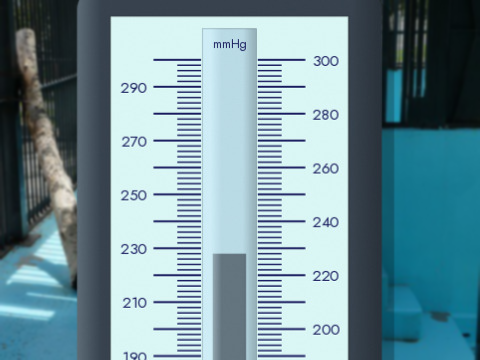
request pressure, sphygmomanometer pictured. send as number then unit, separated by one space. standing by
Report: 228 mmHg
